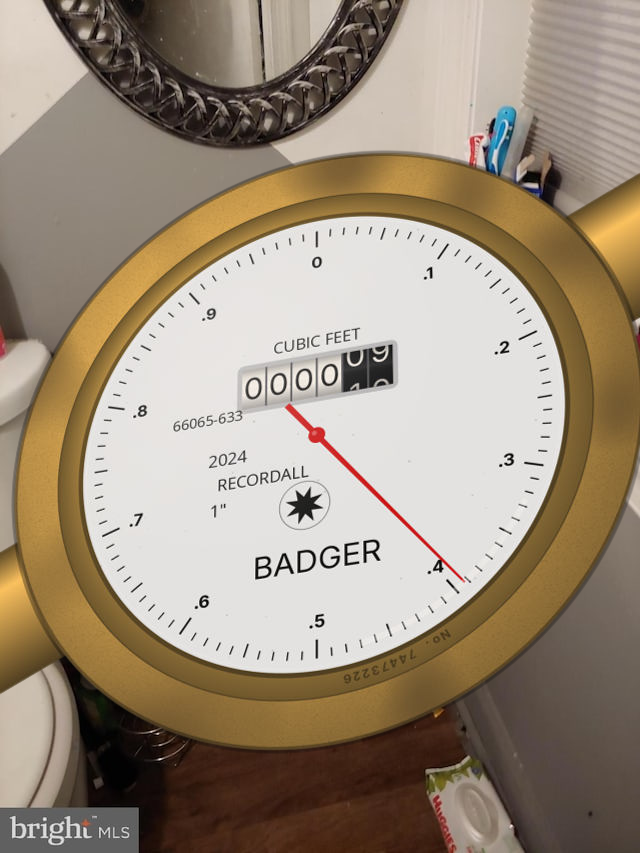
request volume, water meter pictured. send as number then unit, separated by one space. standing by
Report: 9.39 ft³
